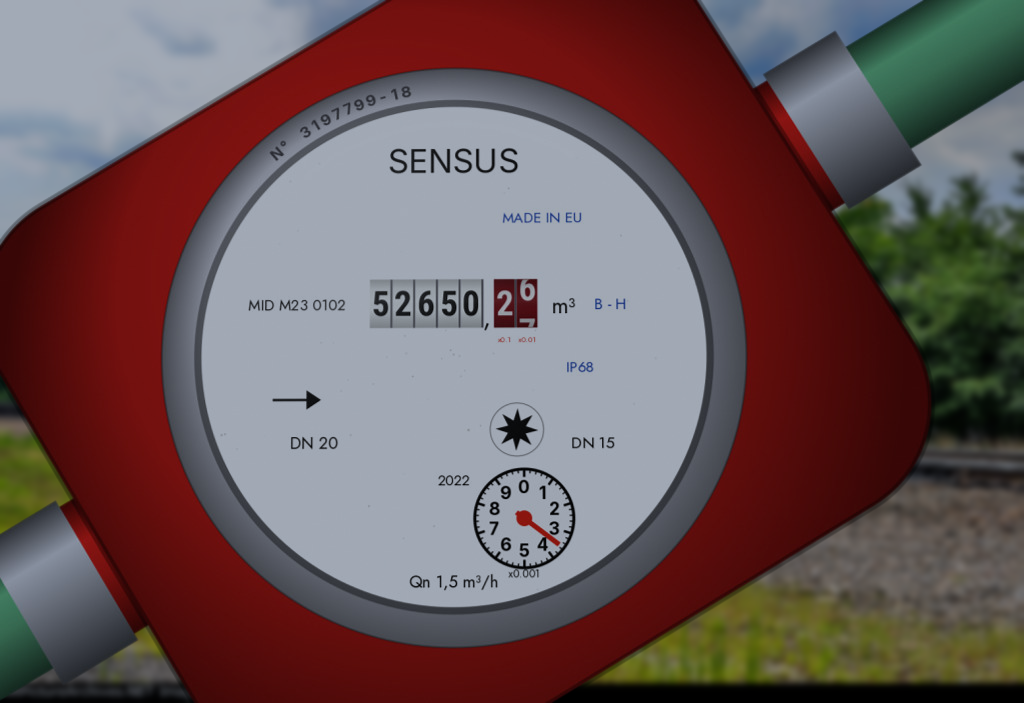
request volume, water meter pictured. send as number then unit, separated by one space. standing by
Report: 52650.263 m³
